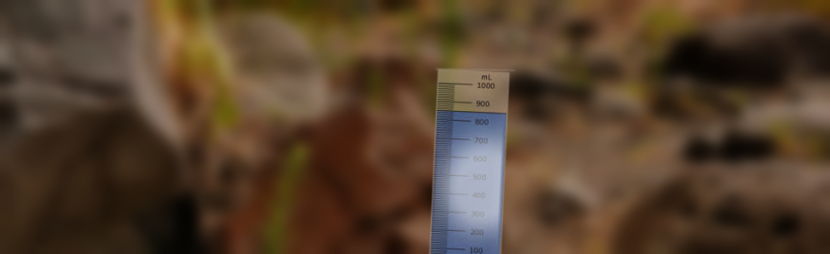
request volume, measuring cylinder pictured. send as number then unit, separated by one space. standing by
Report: 850 mL
